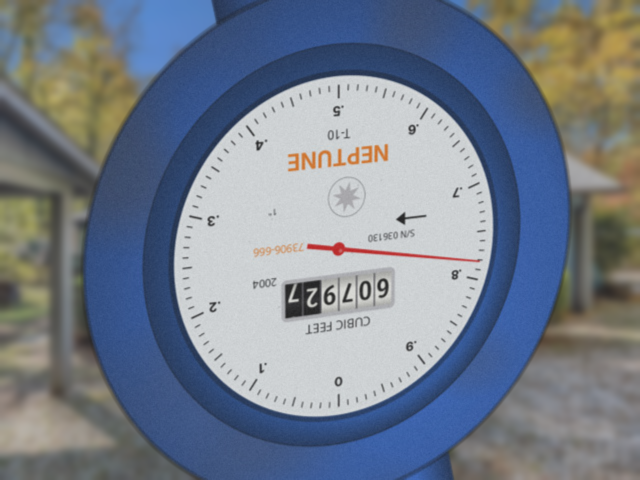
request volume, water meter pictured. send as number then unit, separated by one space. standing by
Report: 607926.78 ft³
